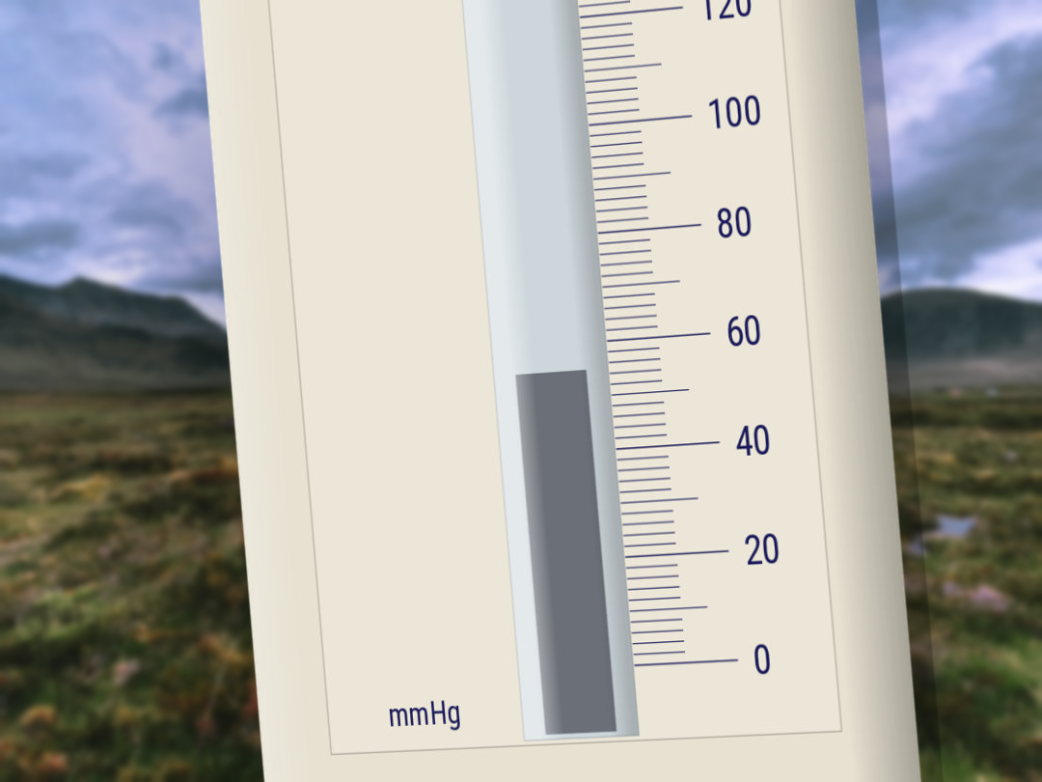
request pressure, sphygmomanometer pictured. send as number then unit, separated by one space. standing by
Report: 55 mmHg
